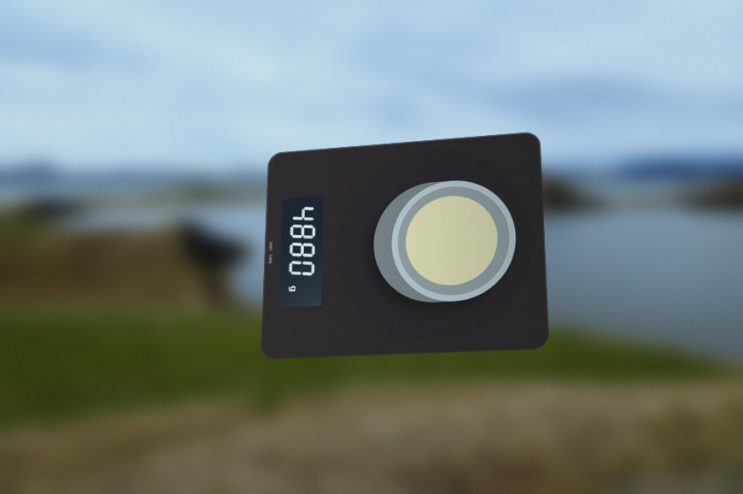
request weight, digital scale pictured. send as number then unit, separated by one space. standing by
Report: 4880 g
